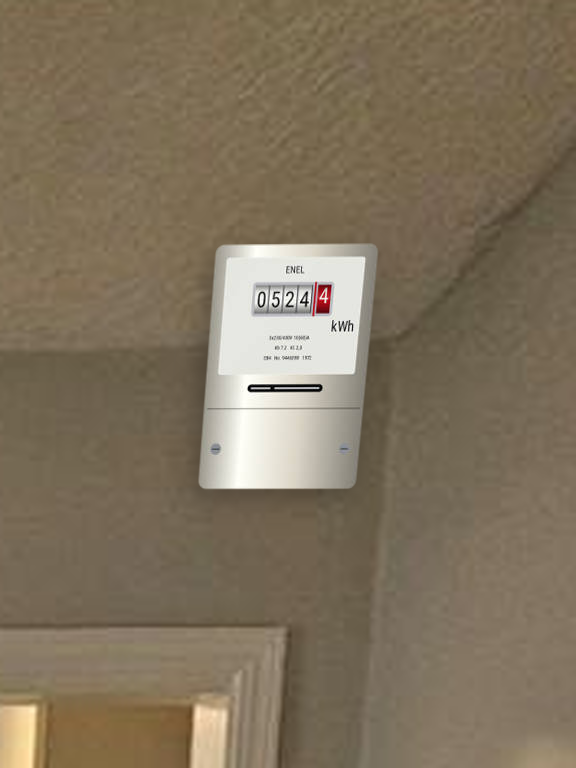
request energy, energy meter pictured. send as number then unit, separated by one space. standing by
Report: 524.4 kWh
